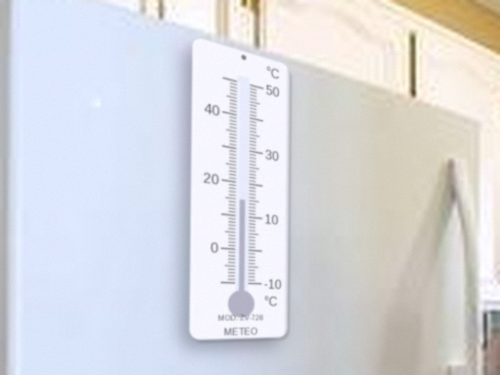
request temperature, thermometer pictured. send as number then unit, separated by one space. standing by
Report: 15 °C
